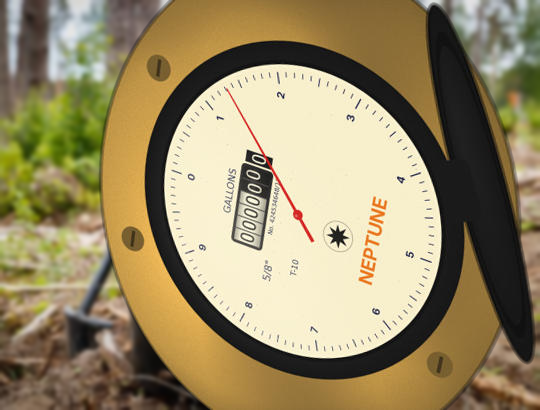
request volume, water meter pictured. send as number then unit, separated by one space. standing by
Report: 1.3 gal
